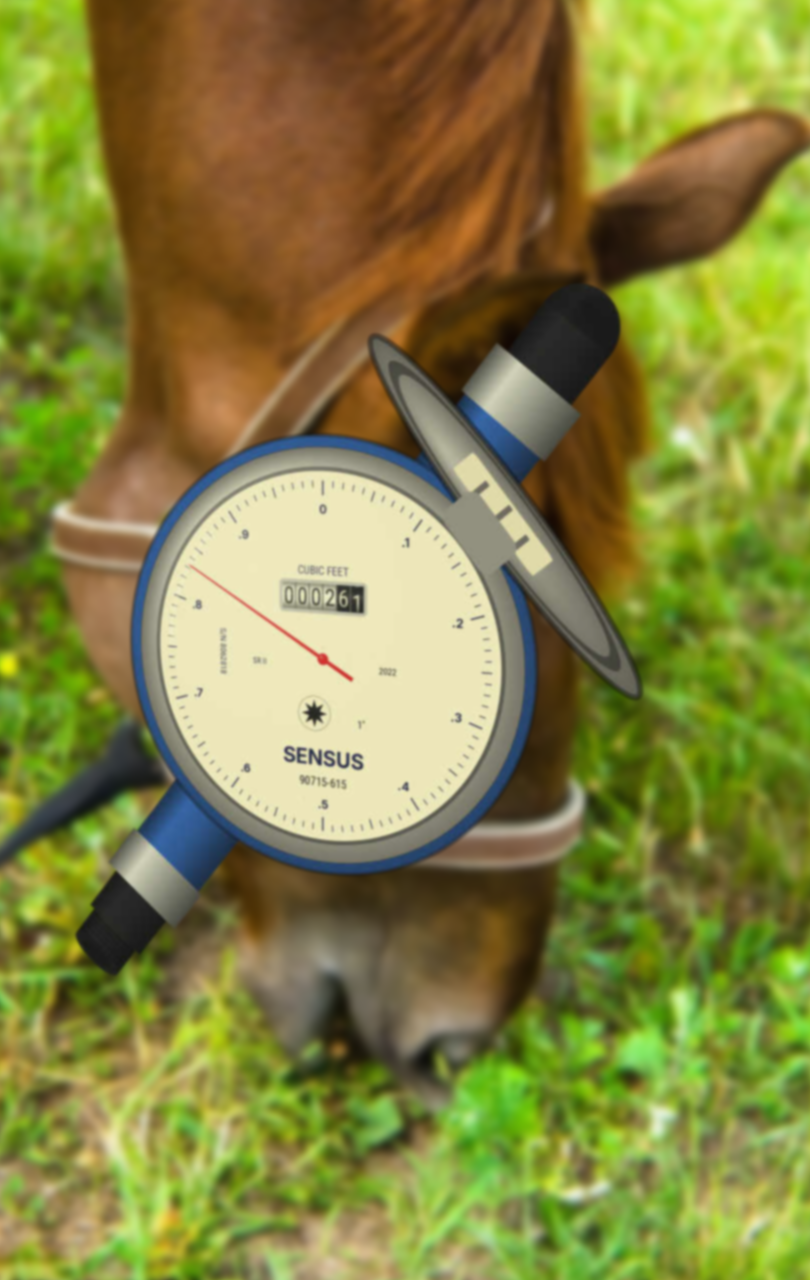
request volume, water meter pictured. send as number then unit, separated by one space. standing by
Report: 260.83 ft³
